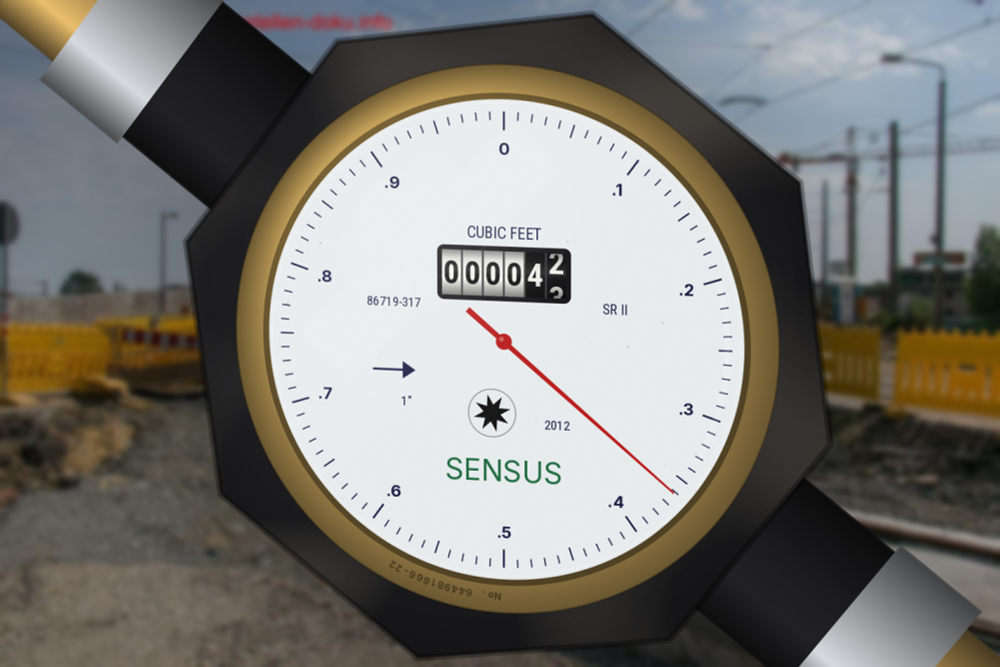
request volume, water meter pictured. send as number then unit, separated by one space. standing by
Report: 42.36 ft³
